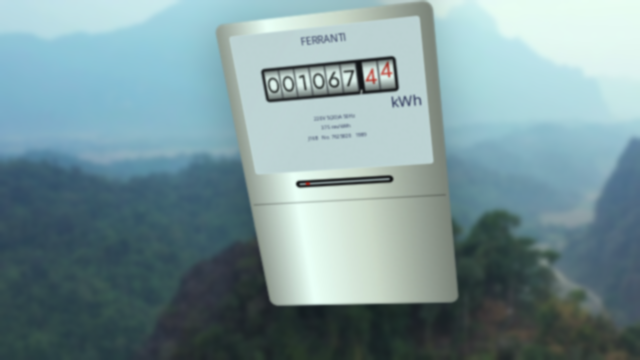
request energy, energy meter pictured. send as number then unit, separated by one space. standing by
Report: 1067.44 kWh
